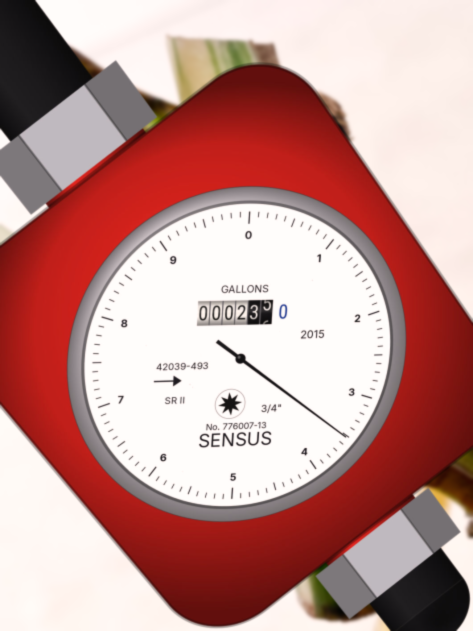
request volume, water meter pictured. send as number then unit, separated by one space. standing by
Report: 2353.5 gal
